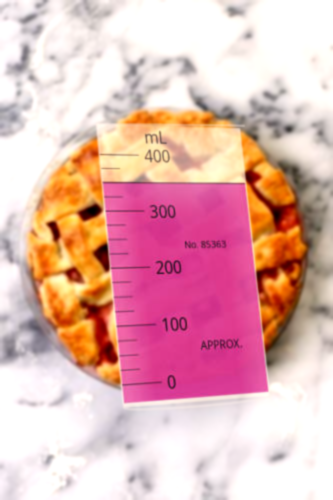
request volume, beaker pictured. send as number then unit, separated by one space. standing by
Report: 350 mL
